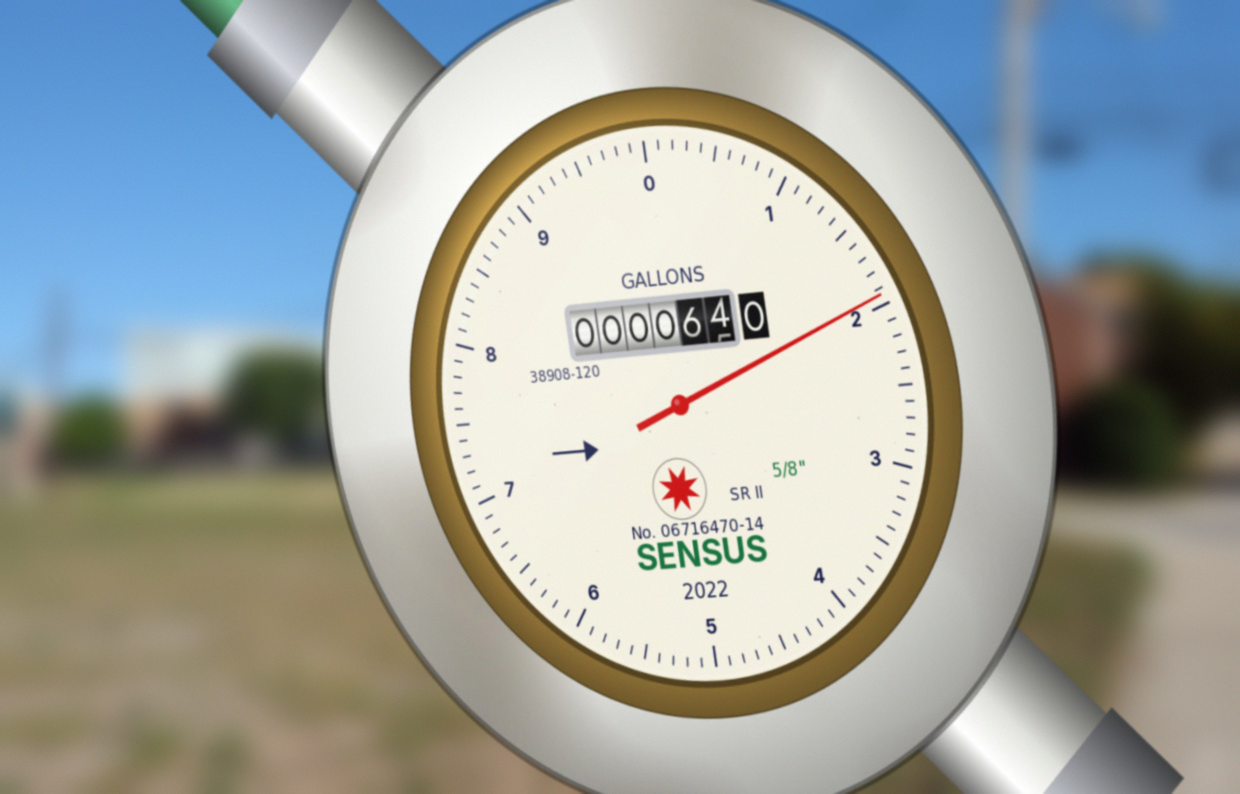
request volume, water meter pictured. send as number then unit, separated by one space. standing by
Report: 641.9 gal
